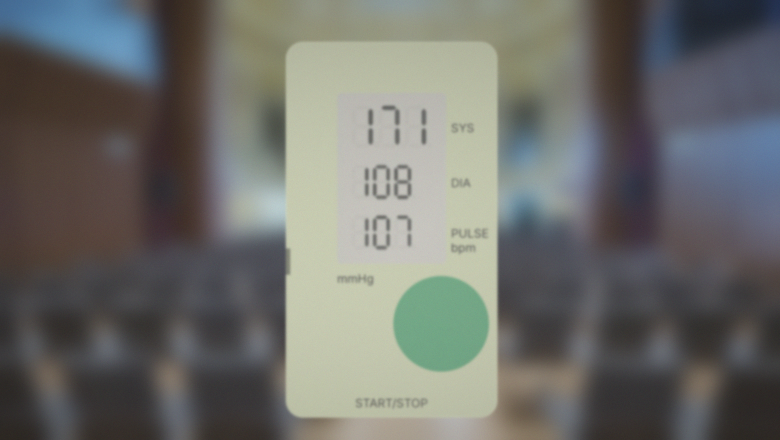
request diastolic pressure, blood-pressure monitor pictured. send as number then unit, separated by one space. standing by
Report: 108 mmHg
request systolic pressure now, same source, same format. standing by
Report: 171 mmHg
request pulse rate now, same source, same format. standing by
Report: 107 bpm
